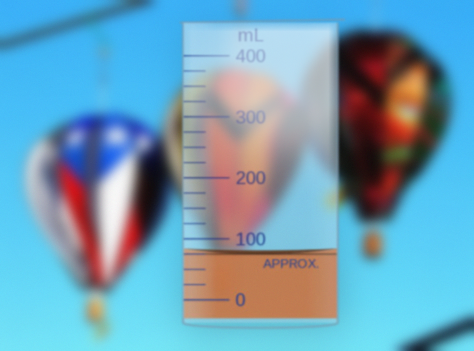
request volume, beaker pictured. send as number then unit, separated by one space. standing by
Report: 75 mL
